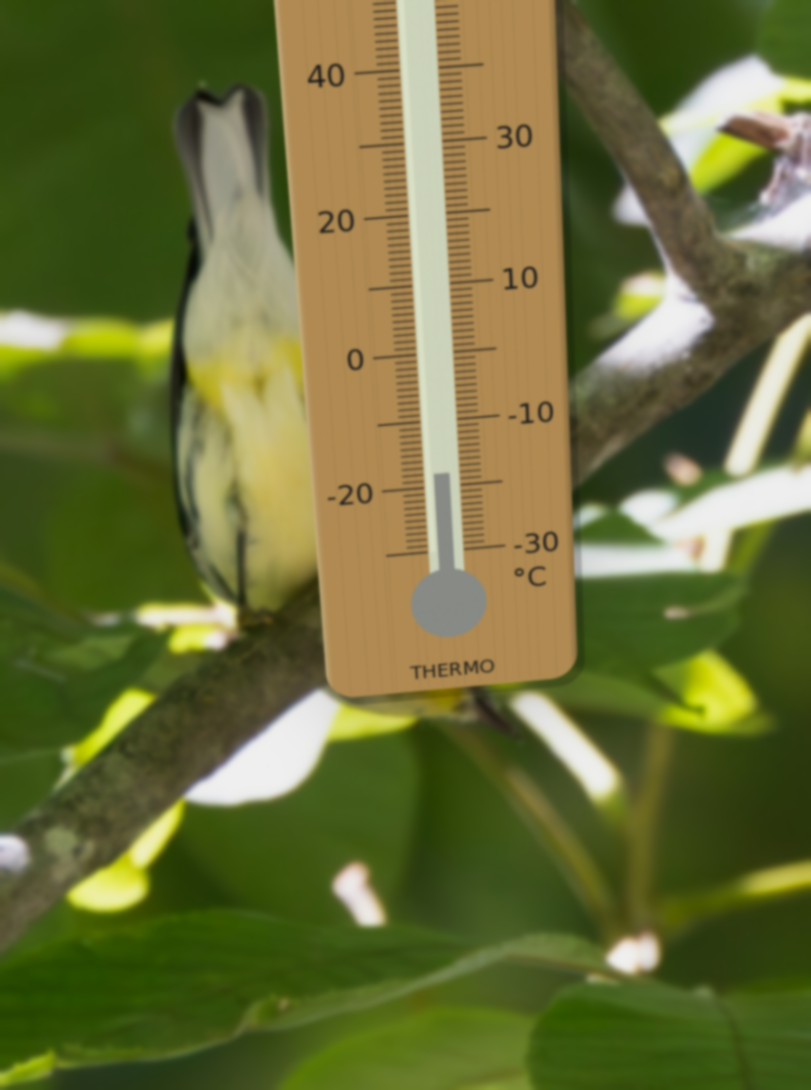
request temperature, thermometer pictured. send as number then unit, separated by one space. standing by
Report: -18 °C
